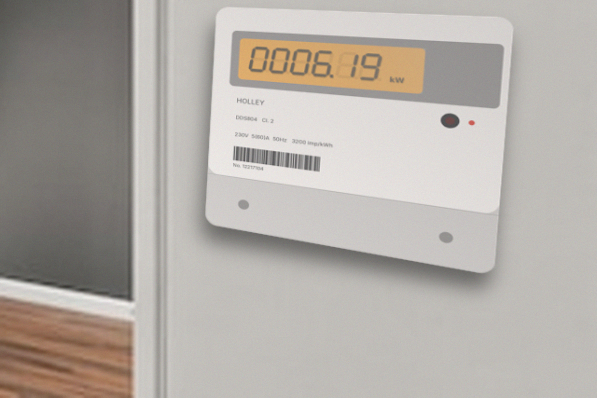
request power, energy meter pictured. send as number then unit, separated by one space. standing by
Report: 6.19 kW
